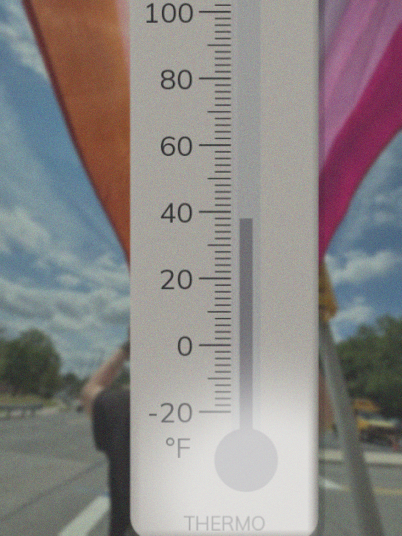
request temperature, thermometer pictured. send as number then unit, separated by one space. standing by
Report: 38 °F
